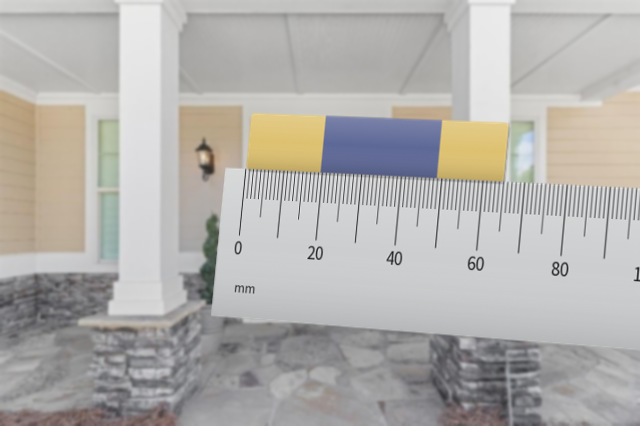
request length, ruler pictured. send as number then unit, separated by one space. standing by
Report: 65 mm
